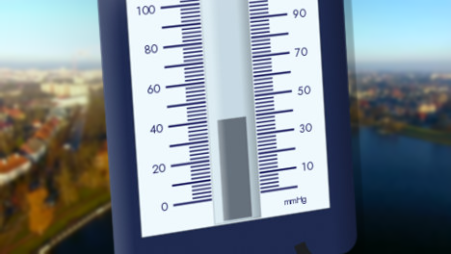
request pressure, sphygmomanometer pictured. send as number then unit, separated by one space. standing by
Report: 40 mmHg
